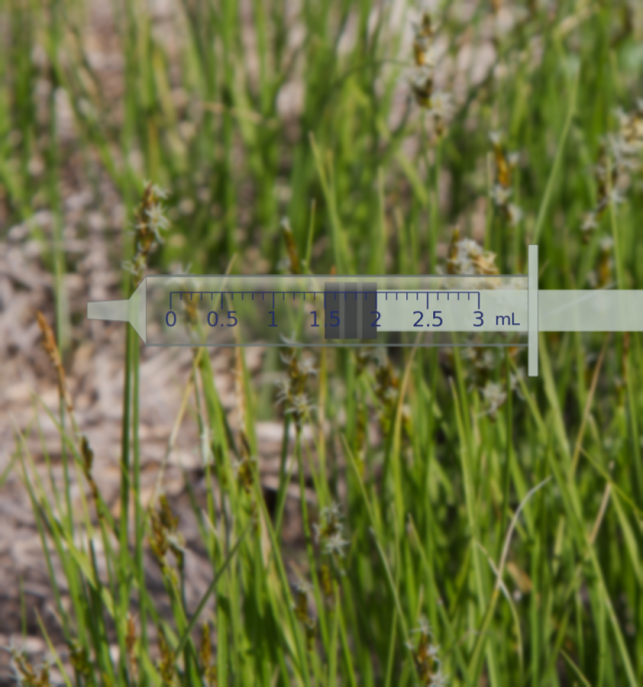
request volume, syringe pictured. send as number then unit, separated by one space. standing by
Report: 1.5 mL
